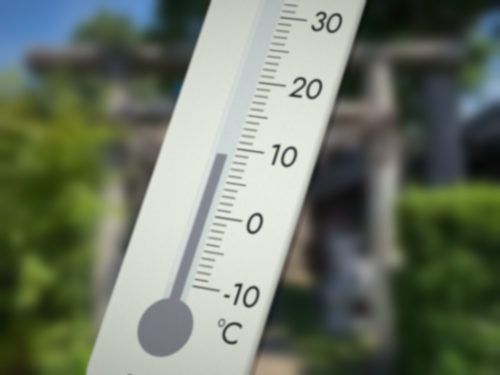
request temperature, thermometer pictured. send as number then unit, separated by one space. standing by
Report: 9 °C
